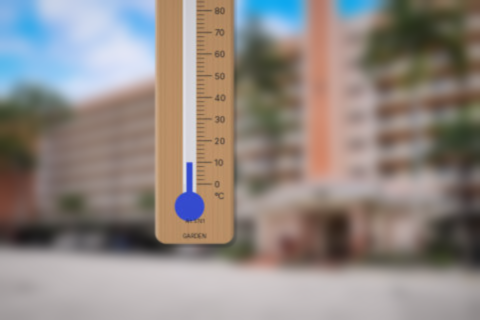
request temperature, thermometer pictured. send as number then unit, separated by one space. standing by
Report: 10 °C
